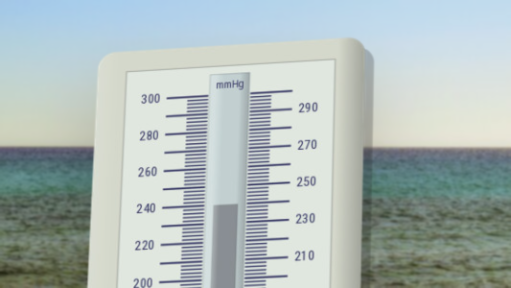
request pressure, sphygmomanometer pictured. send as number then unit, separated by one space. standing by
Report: 240 mmHg
